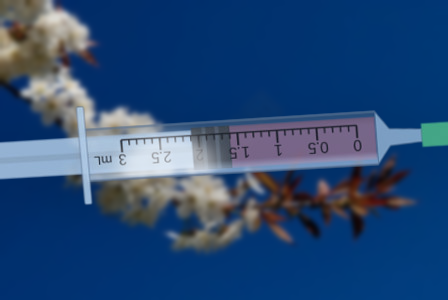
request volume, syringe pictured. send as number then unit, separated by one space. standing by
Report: 1.6 mL
